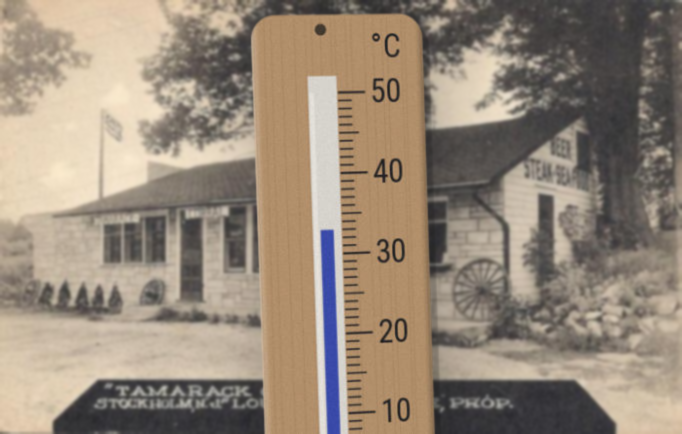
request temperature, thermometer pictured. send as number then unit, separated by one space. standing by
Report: 33 °C
